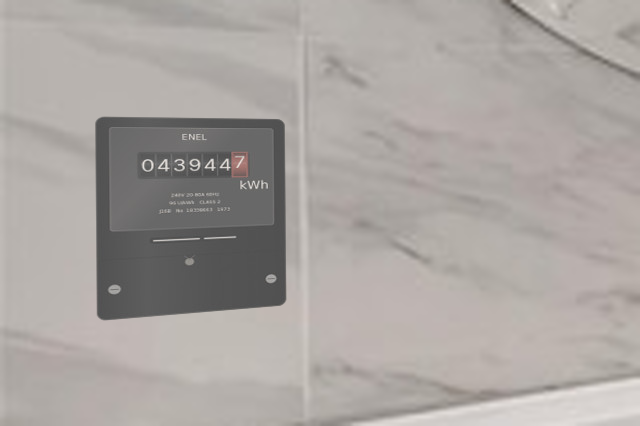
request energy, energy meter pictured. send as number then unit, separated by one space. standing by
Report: 43944.7 kWh
